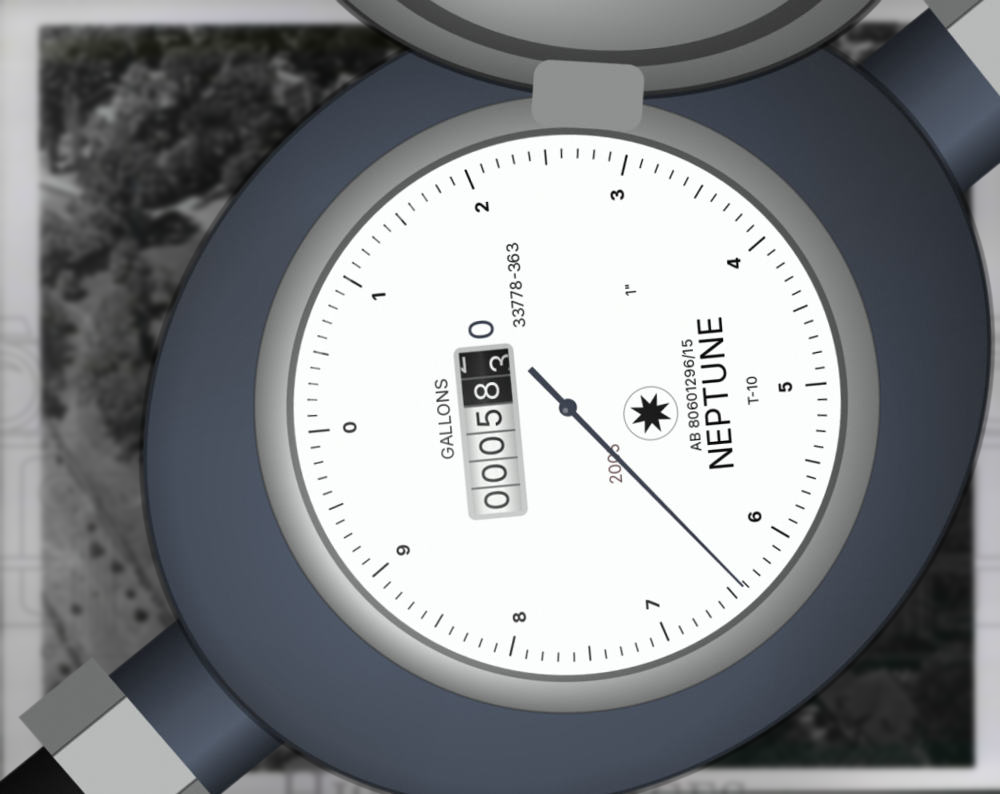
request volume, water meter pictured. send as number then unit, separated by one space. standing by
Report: 5826.4 gal
